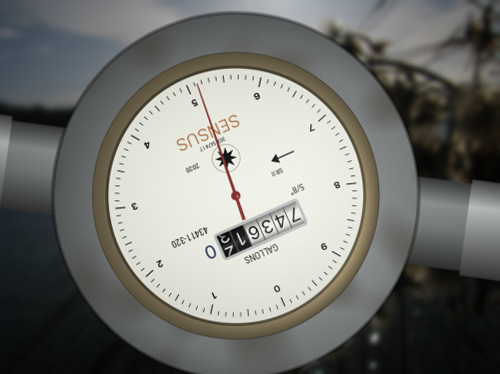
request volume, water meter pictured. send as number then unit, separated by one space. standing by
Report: 7436125.1 gal
